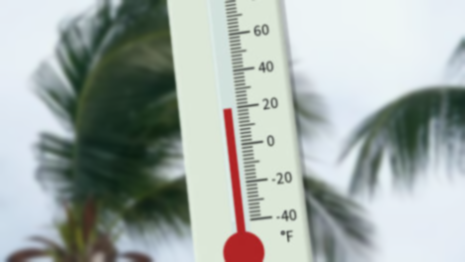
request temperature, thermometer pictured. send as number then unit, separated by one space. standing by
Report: 20 °F
